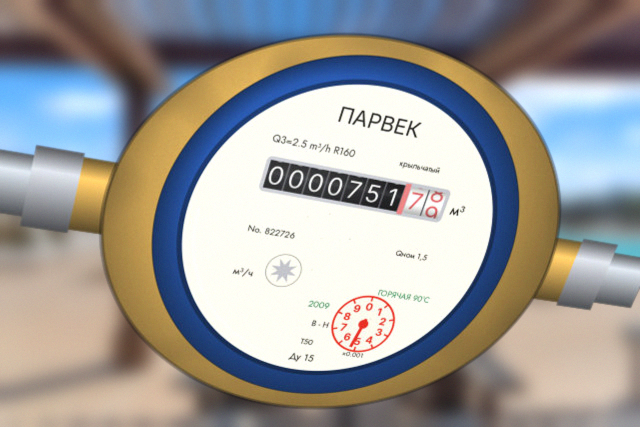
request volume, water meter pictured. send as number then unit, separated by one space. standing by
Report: 751.785 m³
